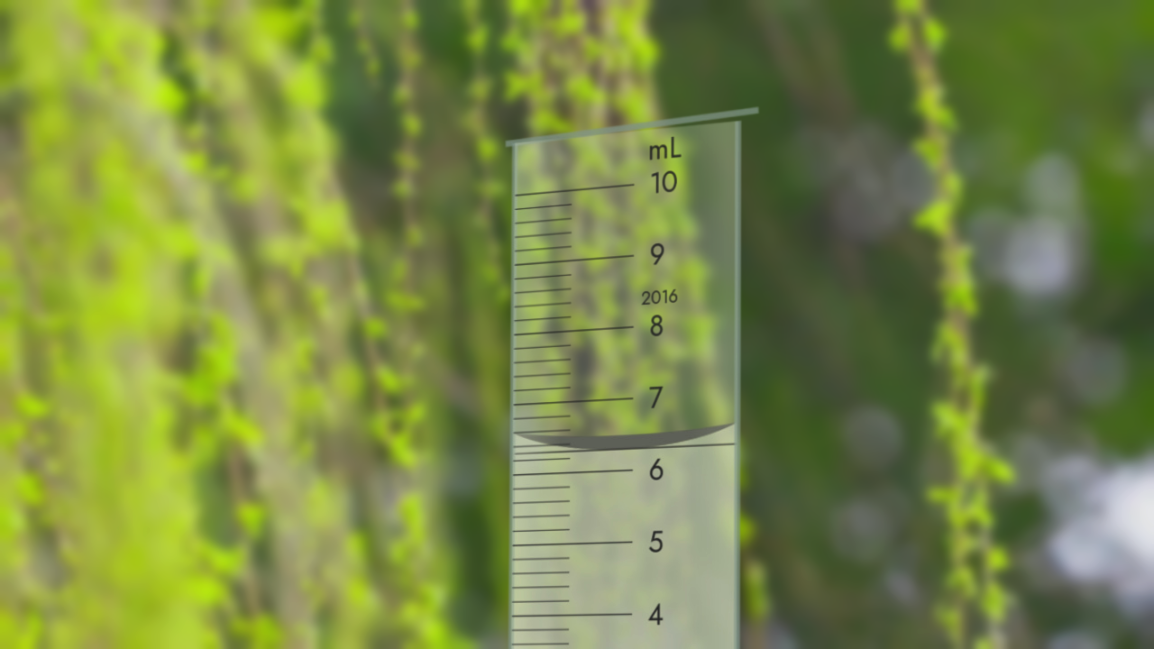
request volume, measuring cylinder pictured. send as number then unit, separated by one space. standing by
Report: 6.3 mL
